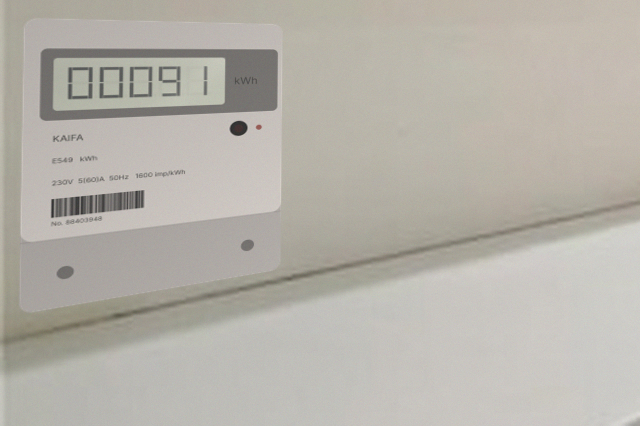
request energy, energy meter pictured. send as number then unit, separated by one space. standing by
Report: 91 kWh
